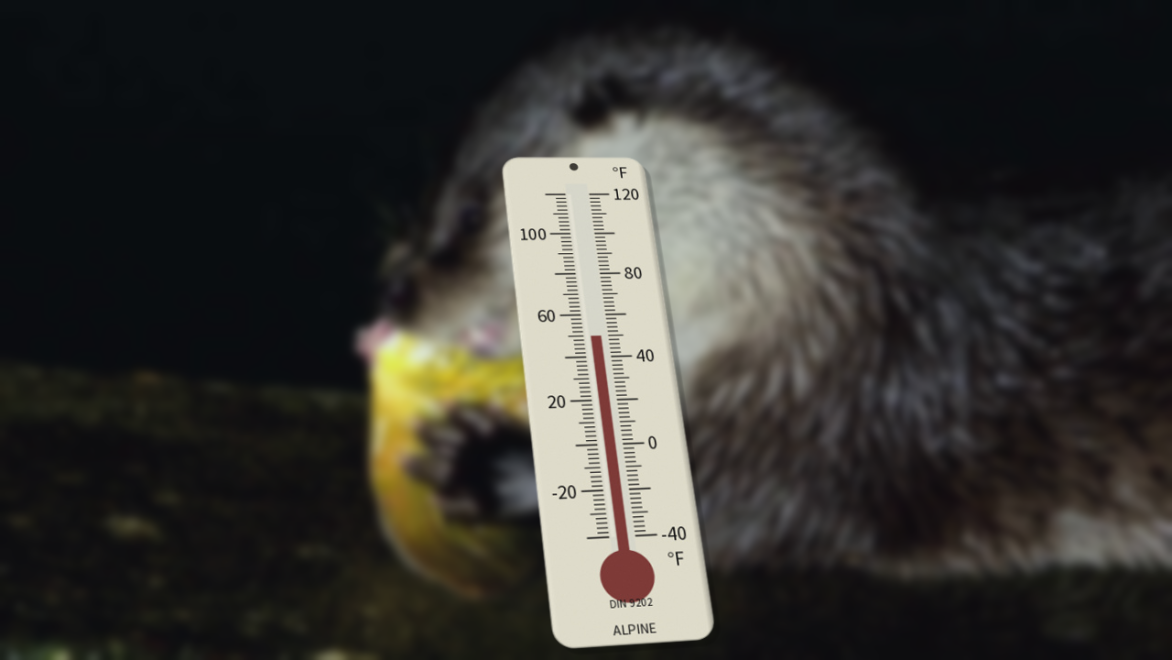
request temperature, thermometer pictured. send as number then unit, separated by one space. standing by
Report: 50 °F
